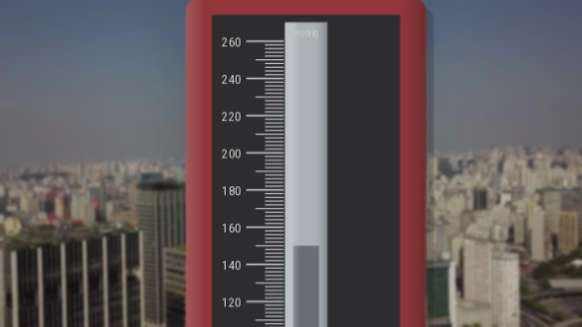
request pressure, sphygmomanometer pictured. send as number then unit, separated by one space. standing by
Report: 150 mmHg
